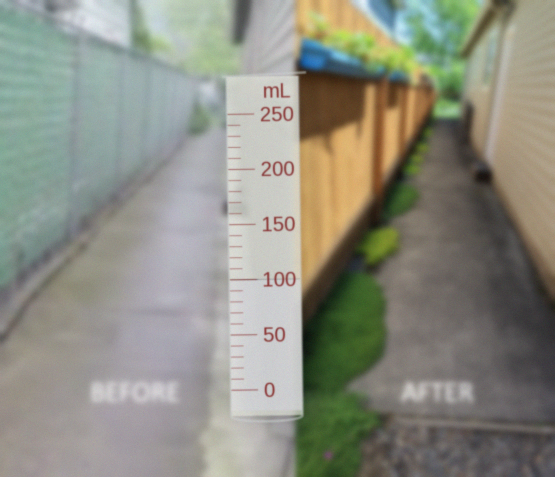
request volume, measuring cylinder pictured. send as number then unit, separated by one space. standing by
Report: 100 mL
